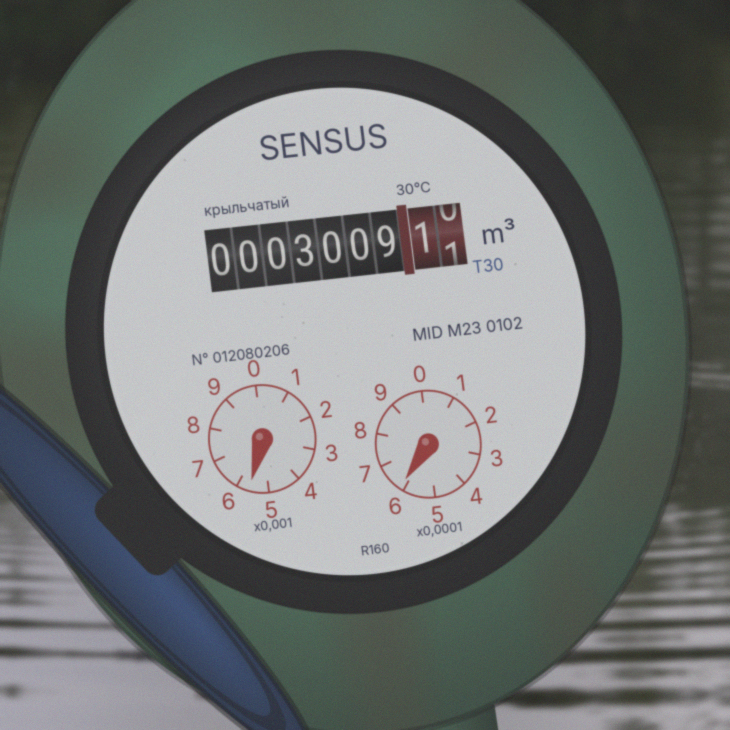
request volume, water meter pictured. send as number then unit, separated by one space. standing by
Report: 3009.1056 m³
